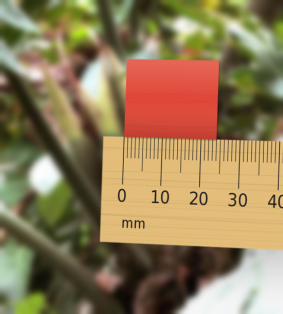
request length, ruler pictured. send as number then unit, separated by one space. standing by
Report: 24 mm
